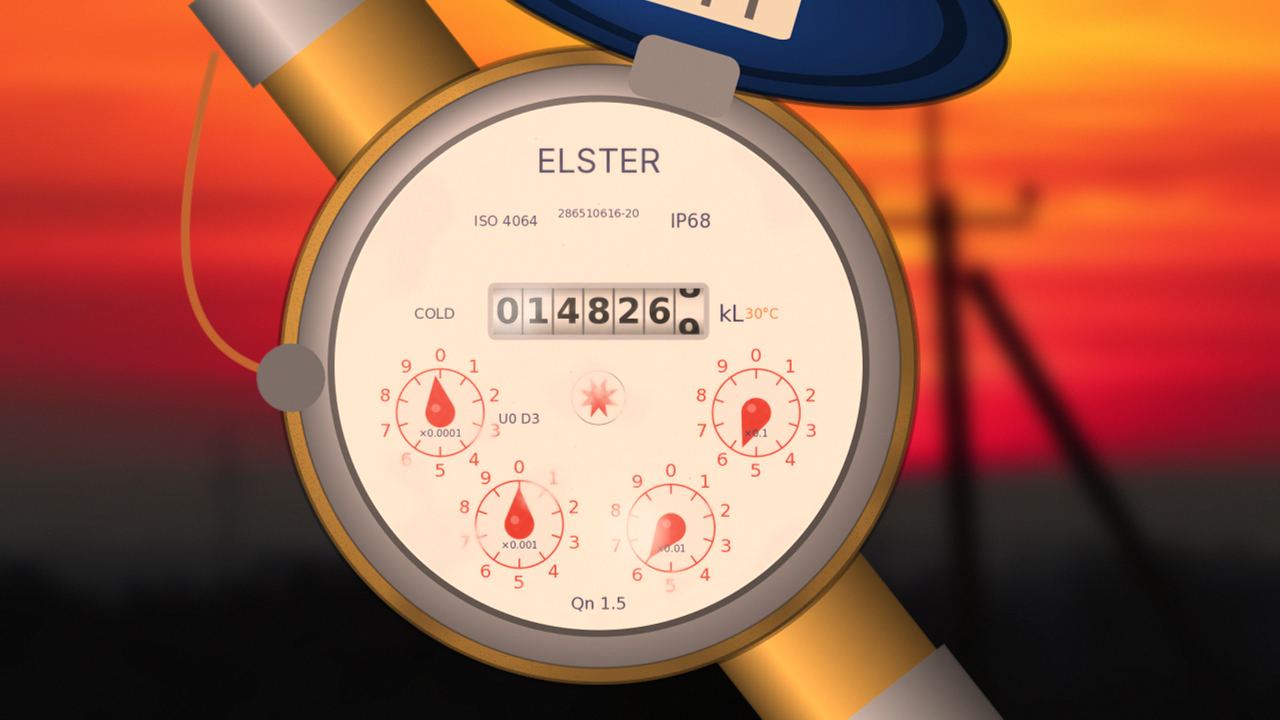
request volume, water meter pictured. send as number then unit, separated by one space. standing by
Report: 148268.5599 kL
